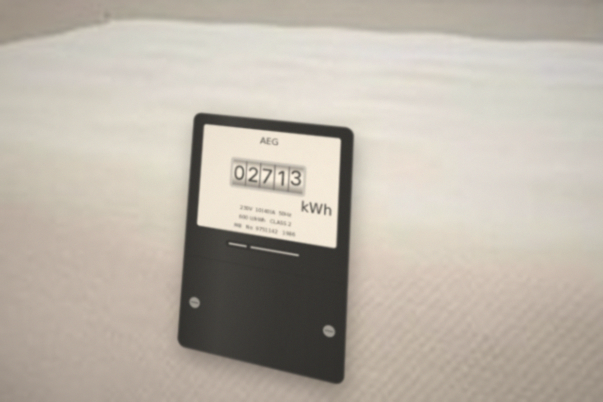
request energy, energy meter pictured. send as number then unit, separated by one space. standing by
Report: 2713 kWh
